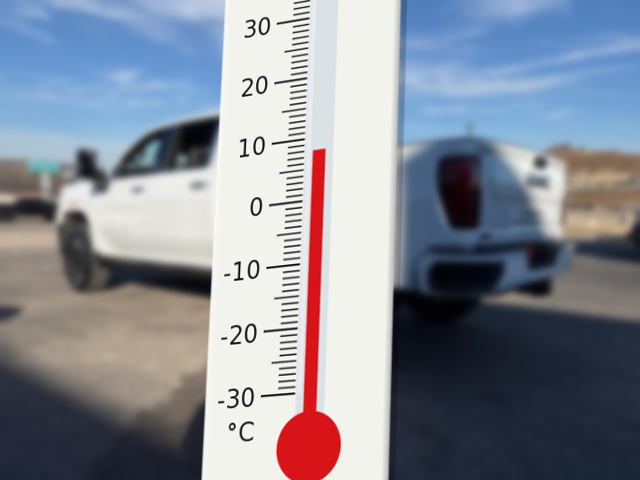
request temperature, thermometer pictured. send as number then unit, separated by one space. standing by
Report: 8 °C
